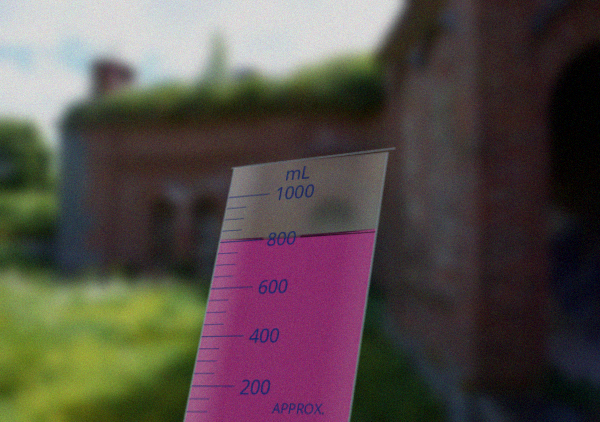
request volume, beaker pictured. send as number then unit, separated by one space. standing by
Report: 800 mL
